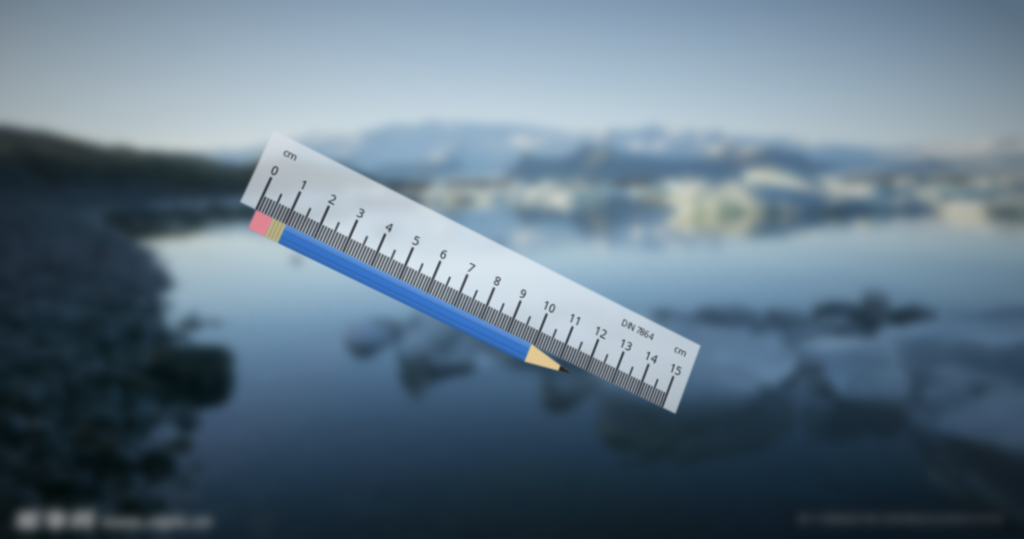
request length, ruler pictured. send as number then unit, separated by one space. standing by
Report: 11.5 cm
